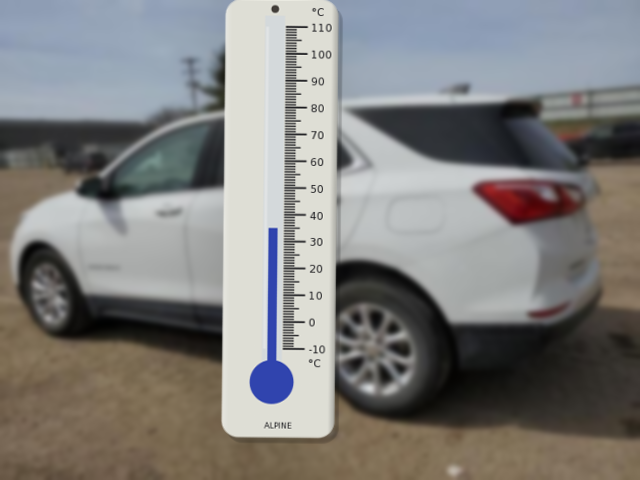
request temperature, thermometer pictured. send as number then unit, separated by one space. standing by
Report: 35 °C
